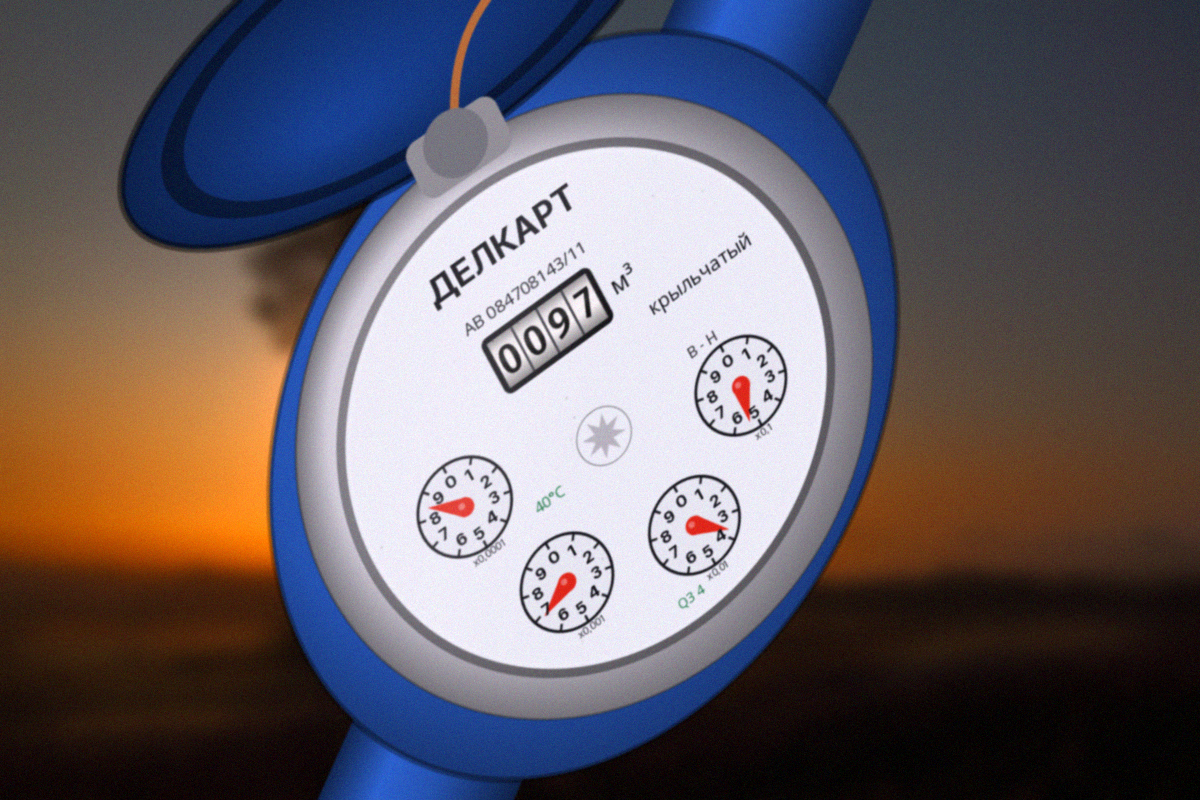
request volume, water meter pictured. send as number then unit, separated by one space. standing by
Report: 97.5368 m³
